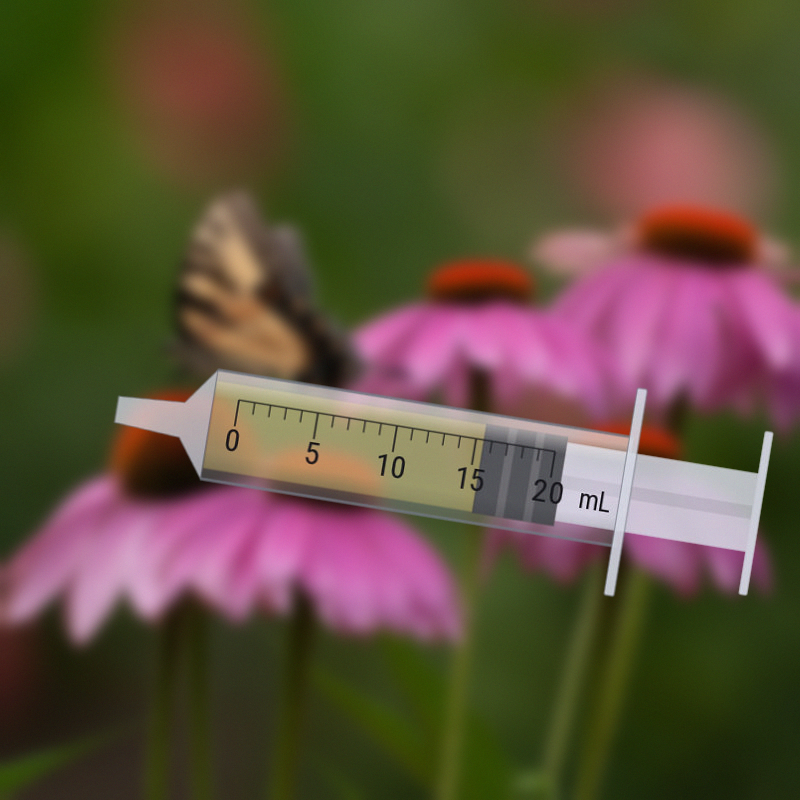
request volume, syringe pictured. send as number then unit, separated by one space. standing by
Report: 15.5 mL
